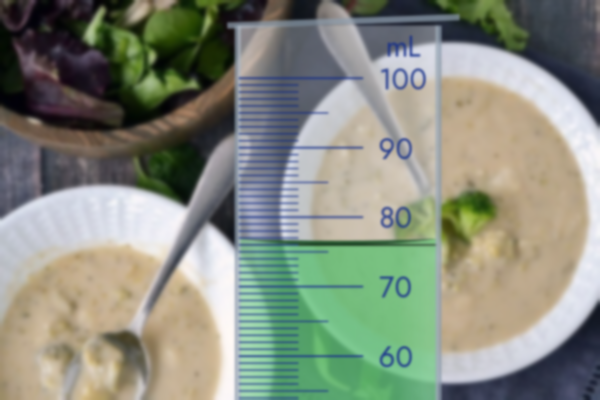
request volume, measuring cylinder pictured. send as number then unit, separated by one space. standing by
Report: 76 mL
